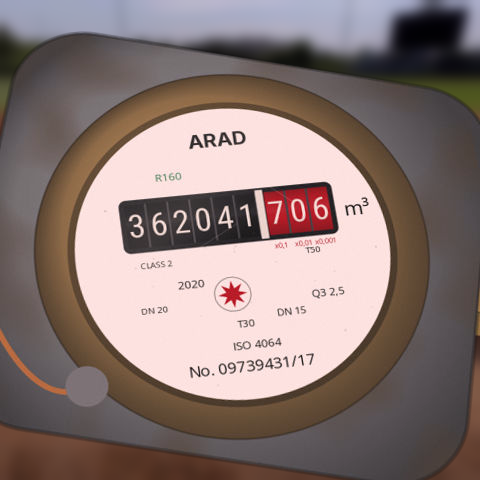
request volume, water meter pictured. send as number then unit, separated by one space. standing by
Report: 362041.706 m³
